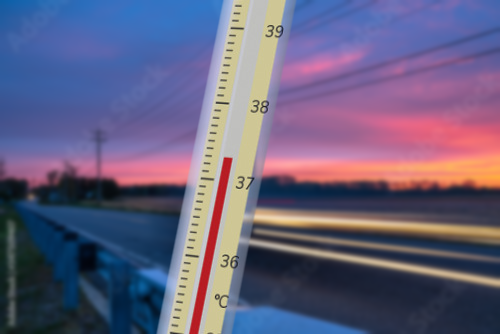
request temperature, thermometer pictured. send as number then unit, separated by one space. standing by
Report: 37.3 °C
